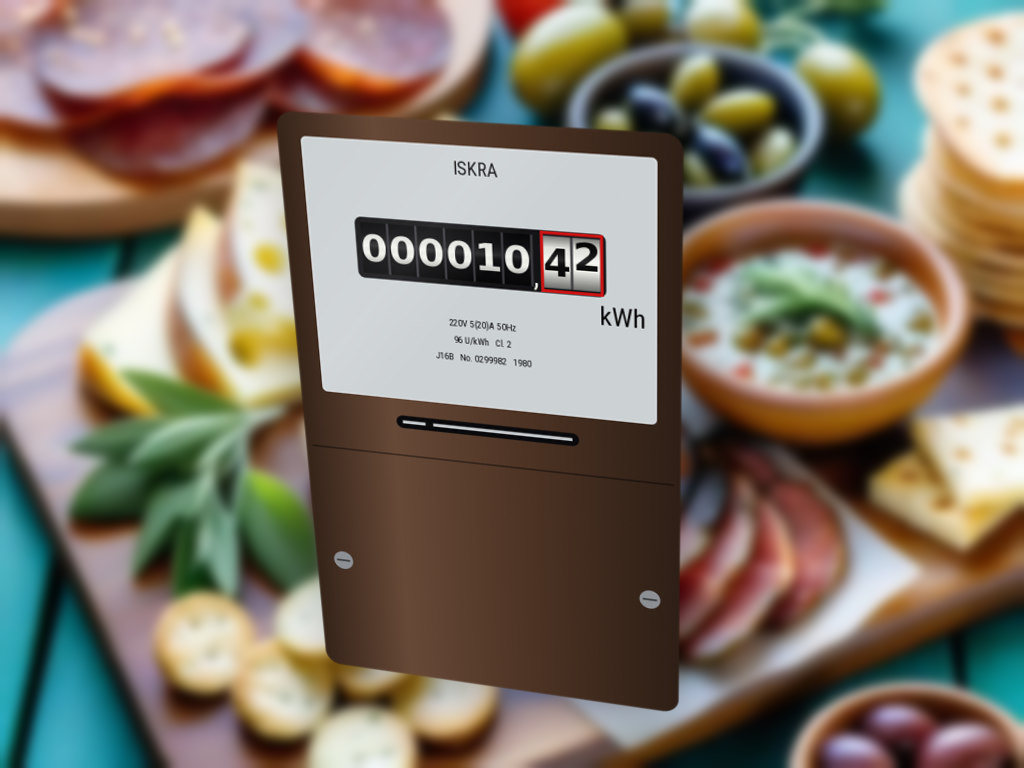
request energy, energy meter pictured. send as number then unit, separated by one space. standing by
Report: 10.42 kWh
